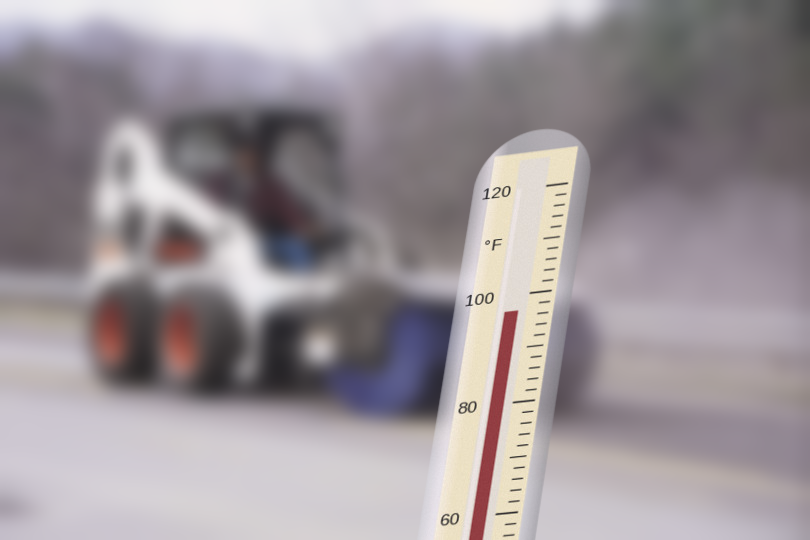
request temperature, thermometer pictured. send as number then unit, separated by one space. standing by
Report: 97 °F
